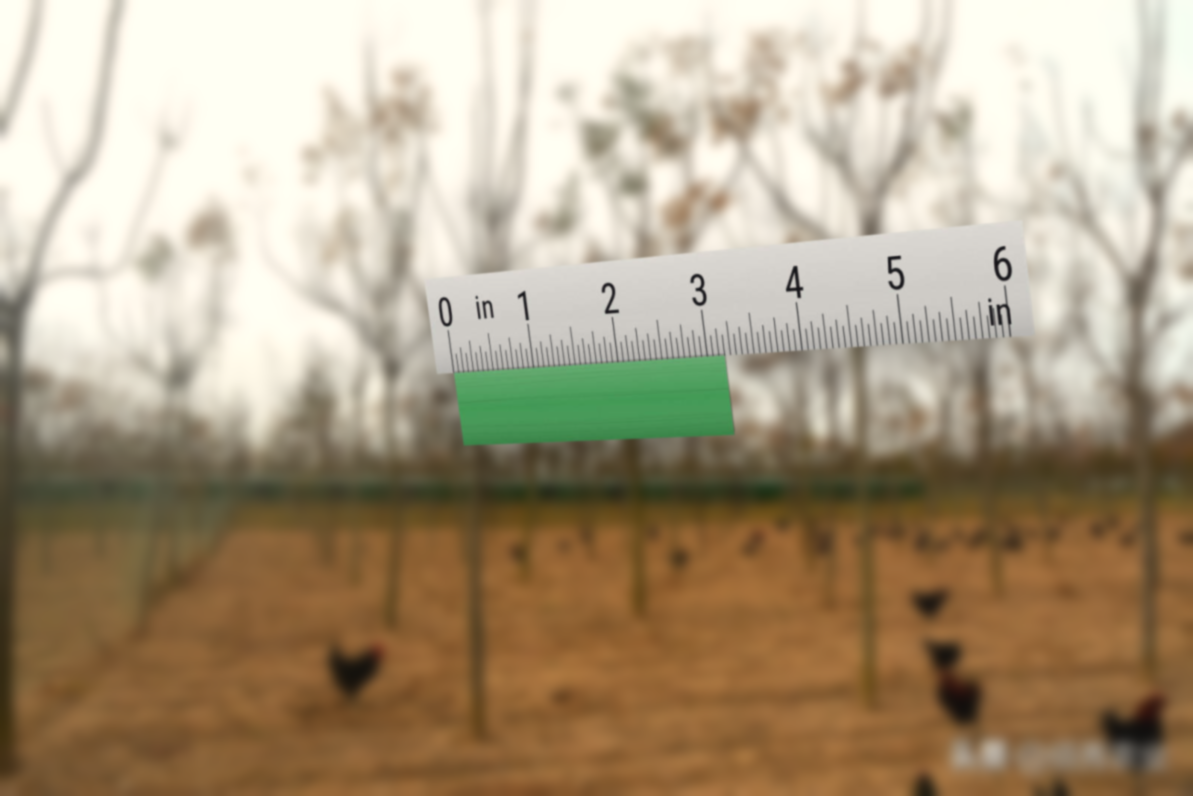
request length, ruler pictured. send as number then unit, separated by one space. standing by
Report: 3.1875 in
